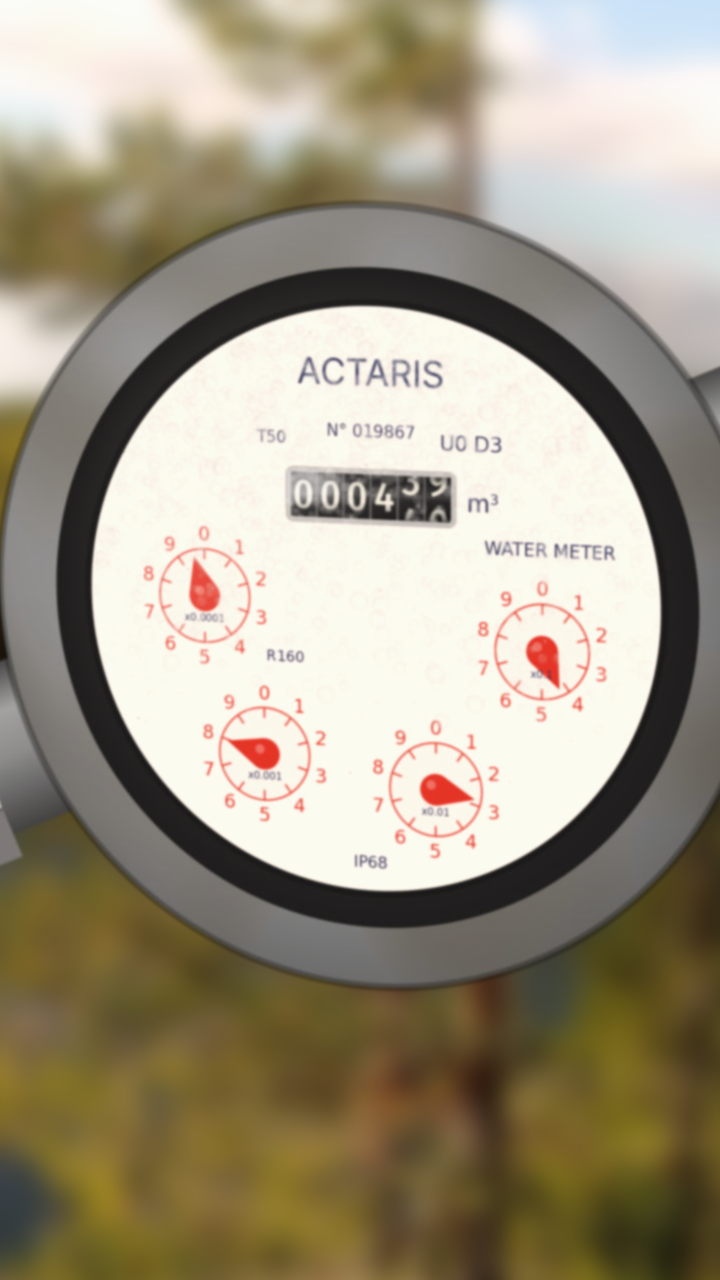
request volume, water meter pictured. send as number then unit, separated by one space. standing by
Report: 439.4279 m³
